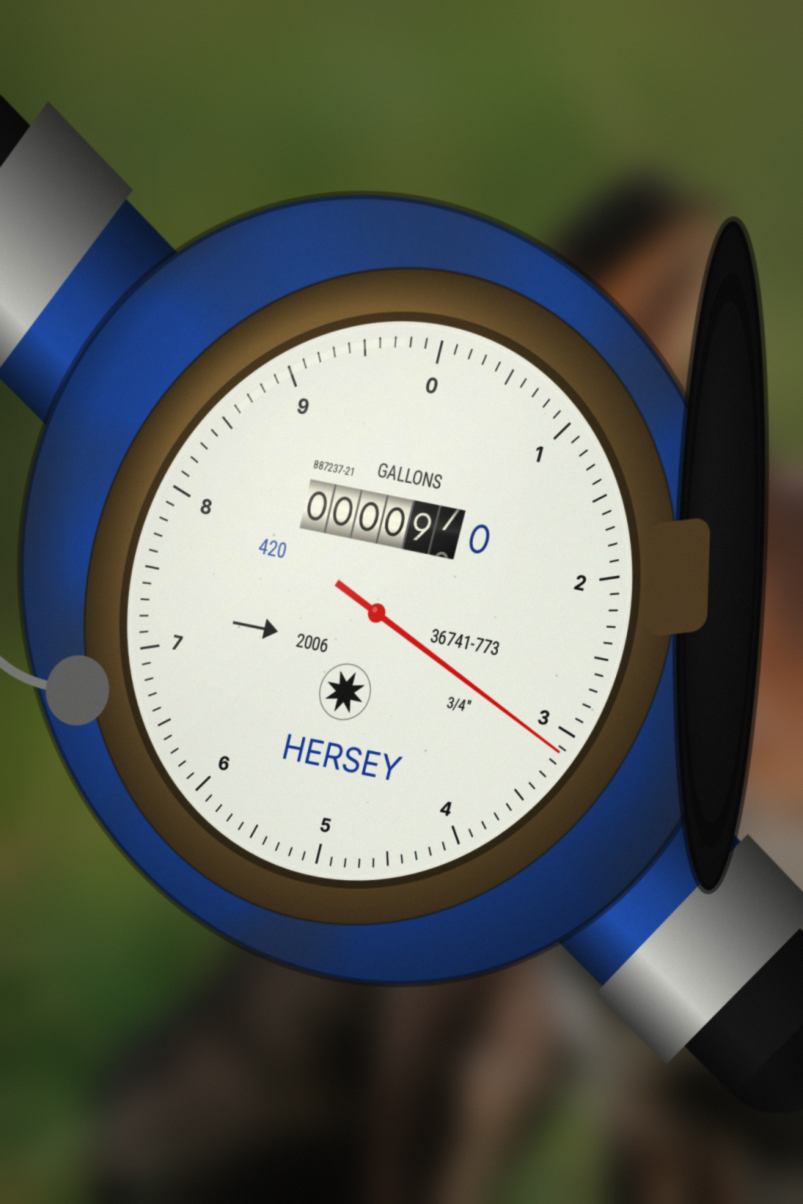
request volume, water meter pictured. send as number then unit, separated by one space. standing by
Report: 973.1 gal
